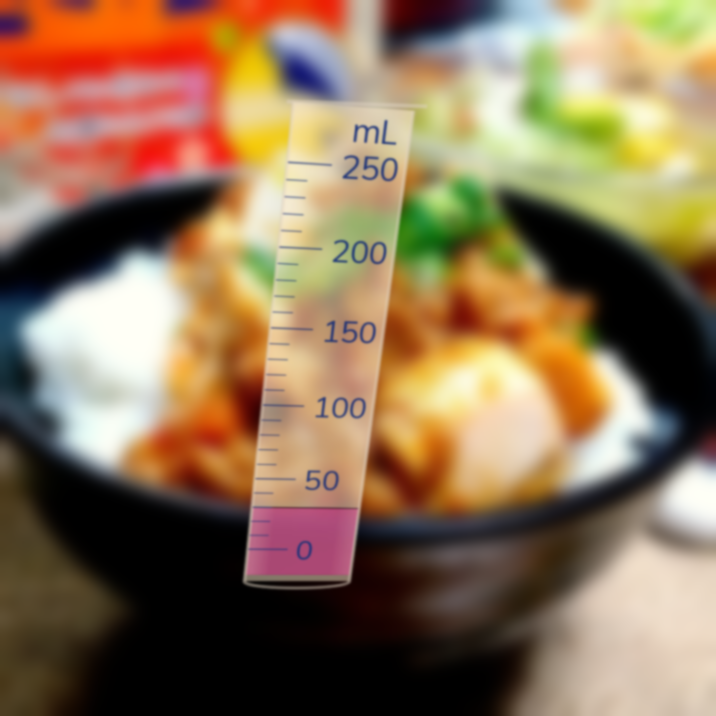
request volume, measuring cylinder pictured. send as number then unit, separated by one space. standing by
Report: 30 mL
